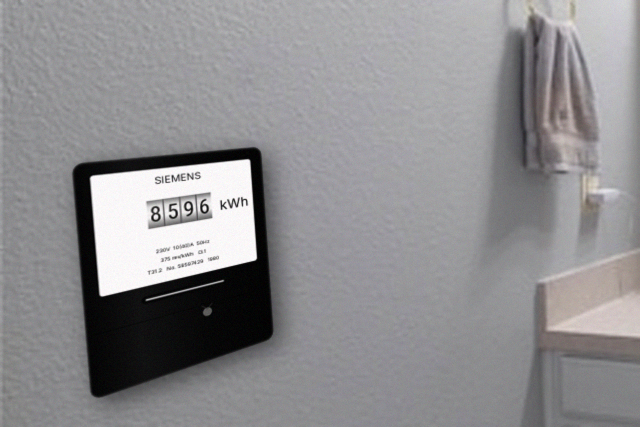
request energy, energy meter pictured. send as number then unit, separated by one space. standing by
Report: 8596 kWh
